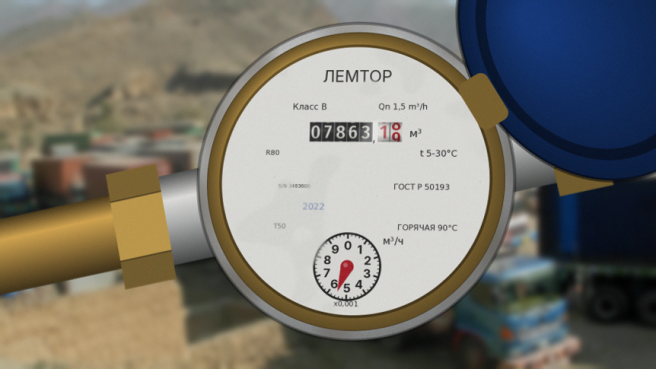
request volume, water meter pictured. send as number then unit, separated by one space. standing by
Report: 7863.185 m³
